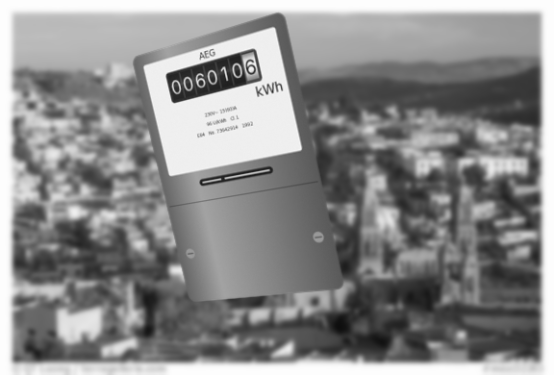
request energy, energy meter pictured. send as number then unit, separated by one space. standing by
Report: 6010.6 kWh
